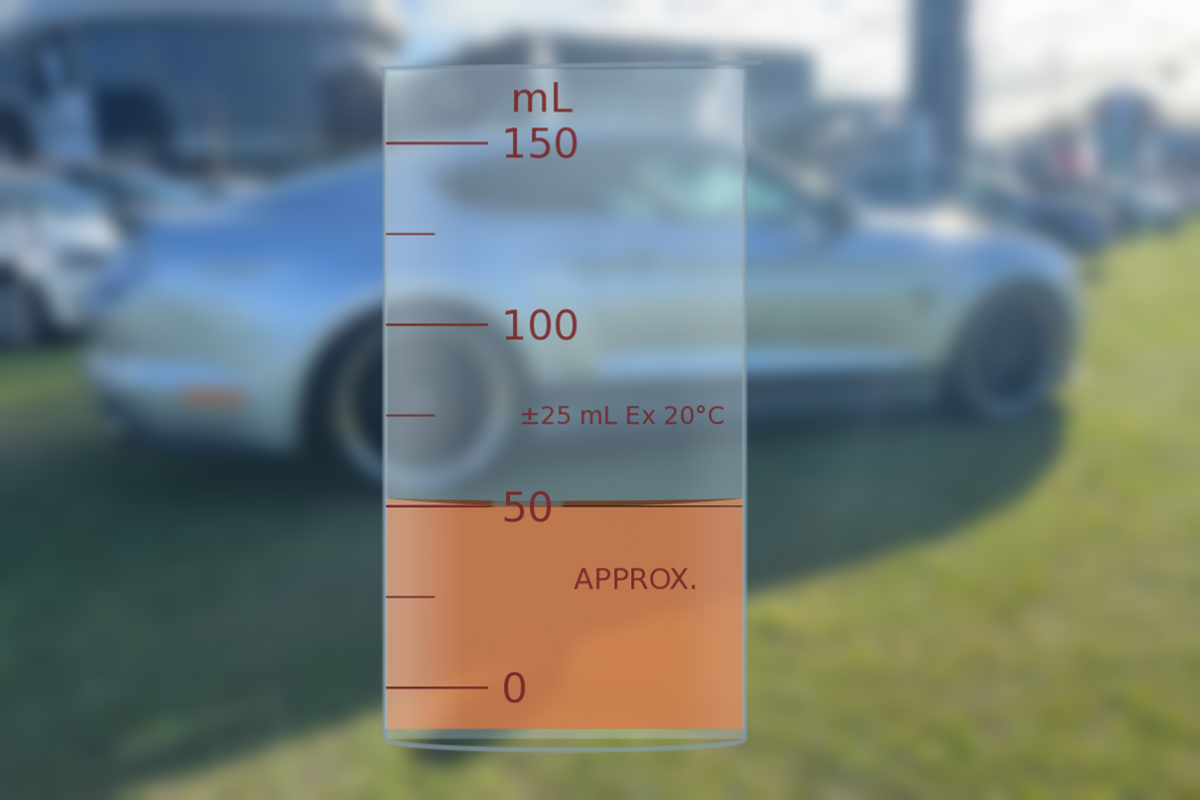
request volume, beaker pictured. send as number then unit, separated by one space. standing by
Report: 50 mL
